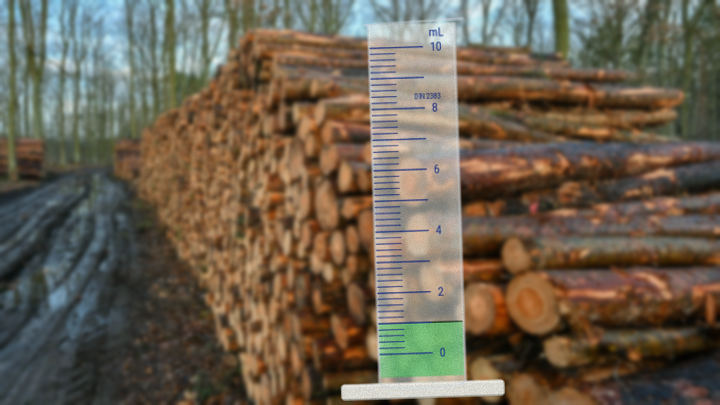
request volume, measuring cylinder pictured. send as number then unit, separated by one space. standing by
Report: 1 mL
